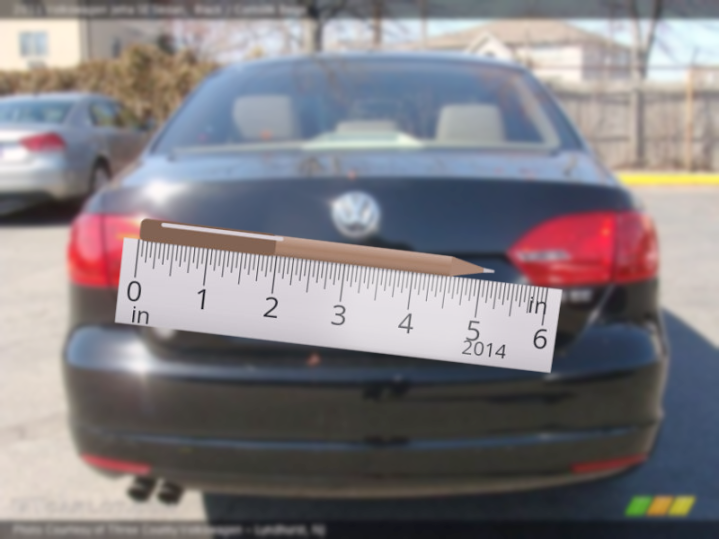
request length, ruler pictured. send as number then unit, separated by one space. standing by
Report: 5.1875 in
